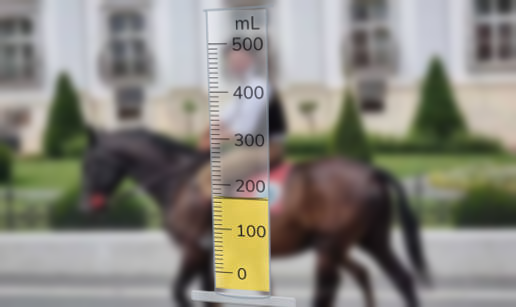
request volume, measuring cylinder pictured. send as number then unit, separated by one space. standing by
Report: 170 mL
